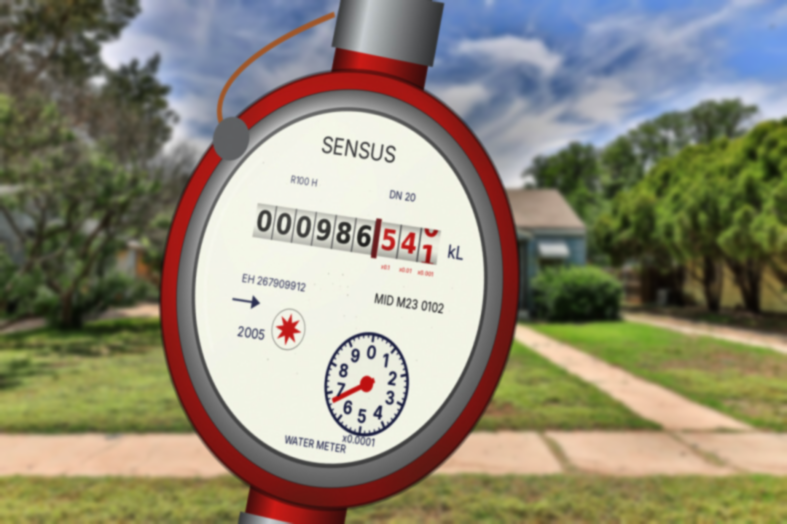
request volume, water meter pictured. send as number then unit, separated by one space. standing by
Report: 986.5406 kL
